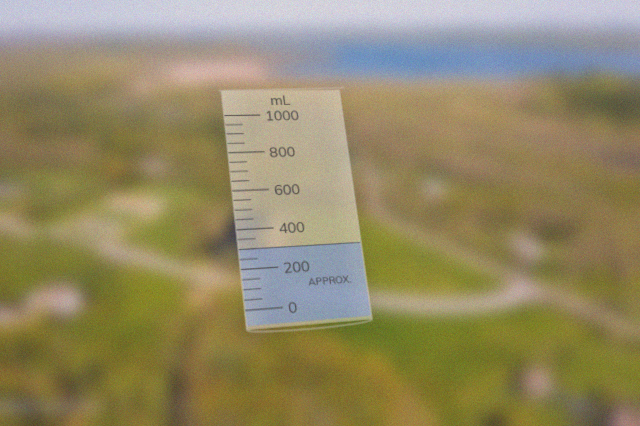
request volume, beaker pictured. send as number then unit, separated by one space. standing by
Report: 300 mL
